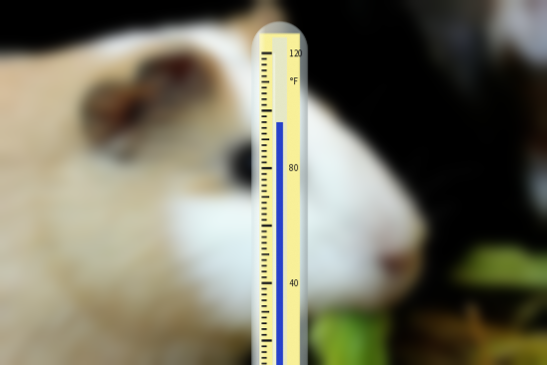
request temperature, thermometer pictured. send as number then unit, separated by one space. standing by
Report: 96 °F
